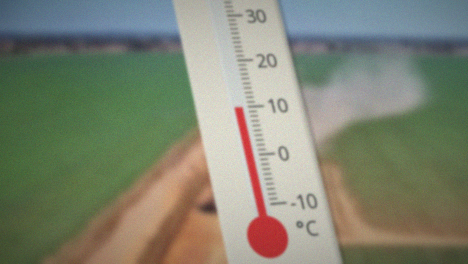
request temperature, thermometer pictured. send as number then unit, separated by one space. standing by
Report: 10 °C
